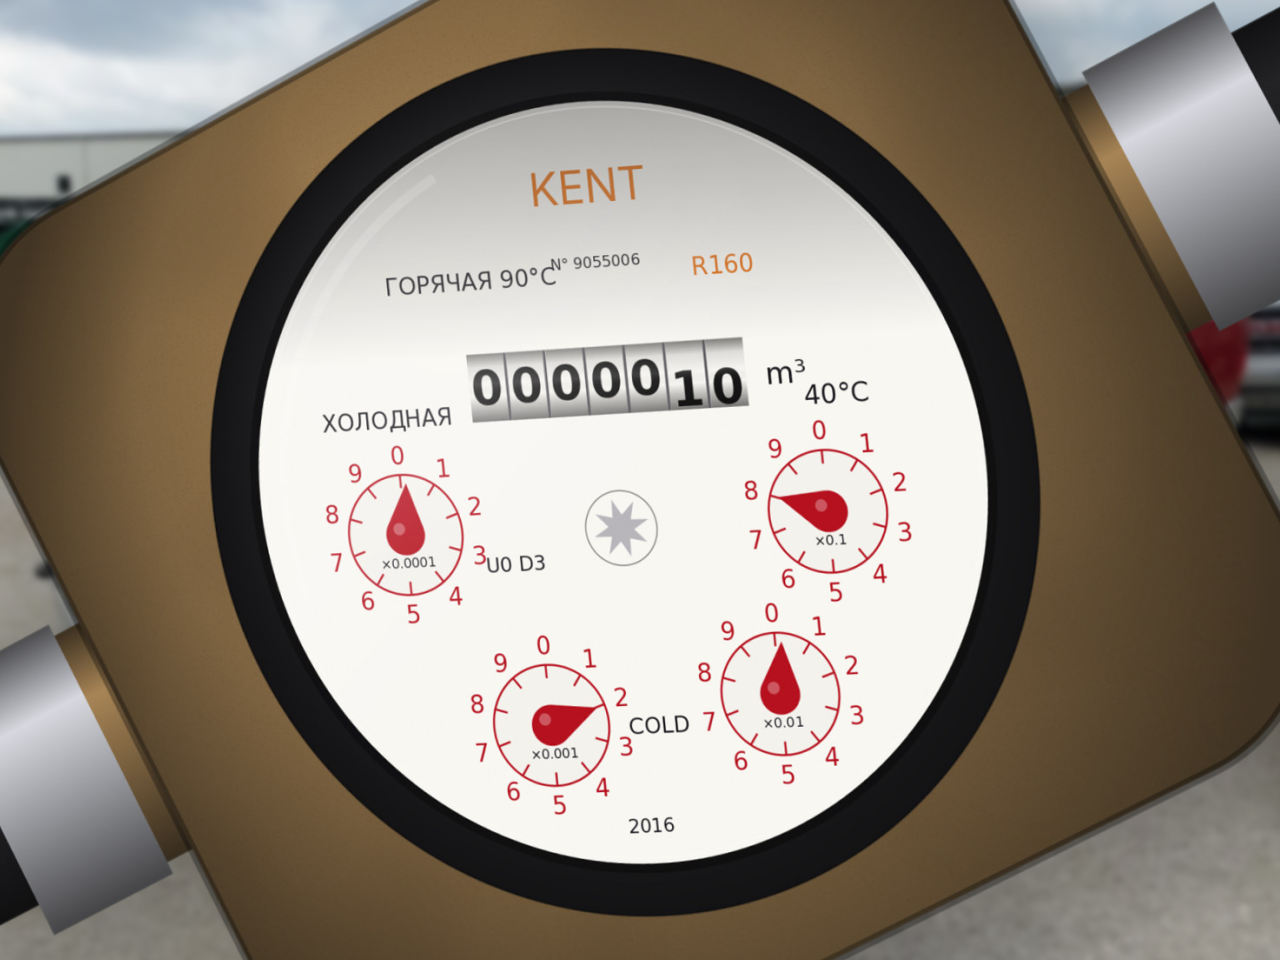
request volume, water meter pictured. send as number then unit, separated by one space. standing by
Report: 9.8020 m³
